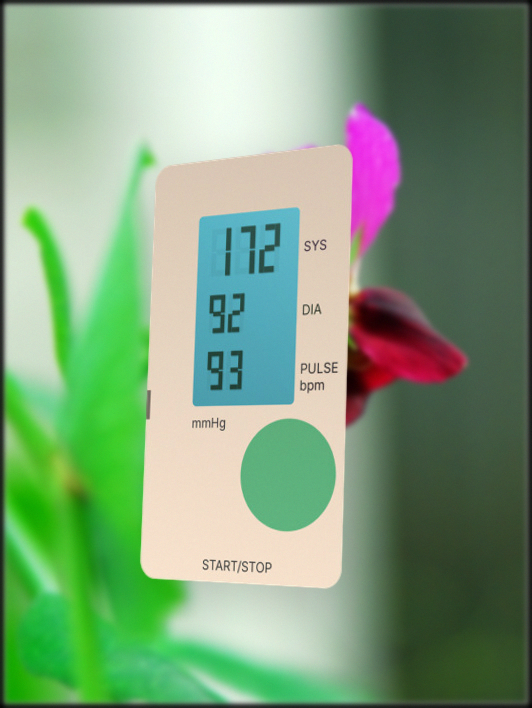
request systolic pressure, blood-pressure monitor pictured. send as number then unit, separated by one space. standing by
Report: 172 mmHg
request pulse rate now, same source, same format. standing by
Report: 93 bpm
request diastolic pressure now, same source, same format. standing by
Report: 92 mmHg
